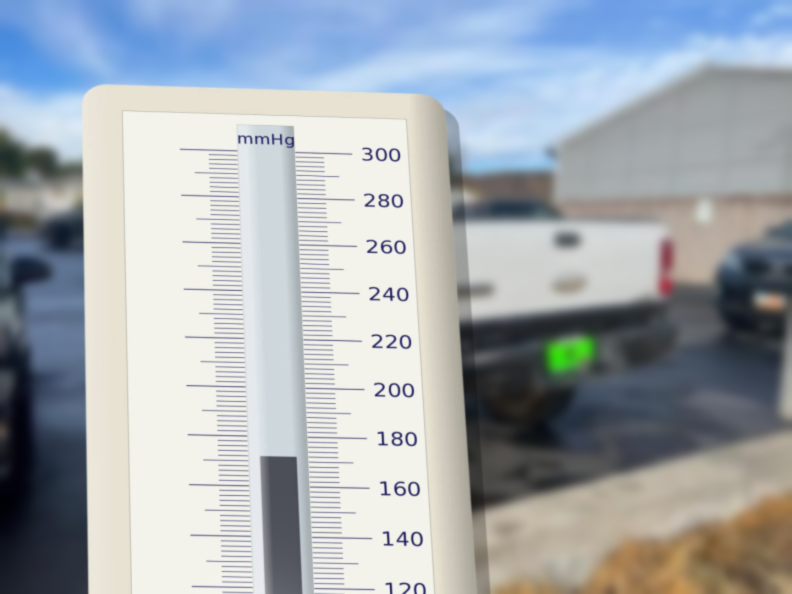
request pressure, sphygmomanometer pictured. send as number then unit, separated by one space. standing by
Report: 172 mmHg
